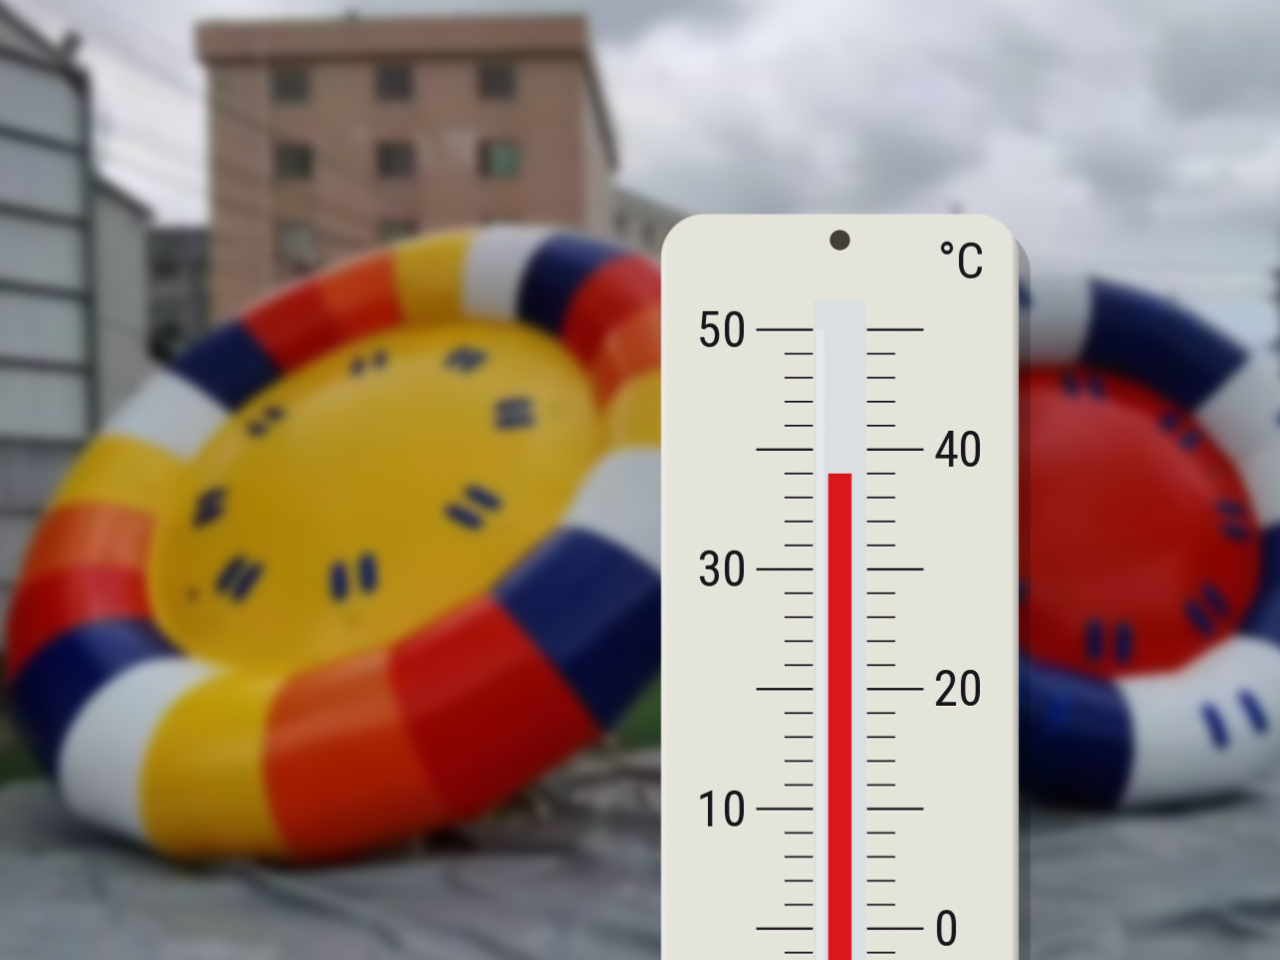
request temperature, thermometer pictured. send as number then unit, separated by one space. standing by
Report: 38 °C
